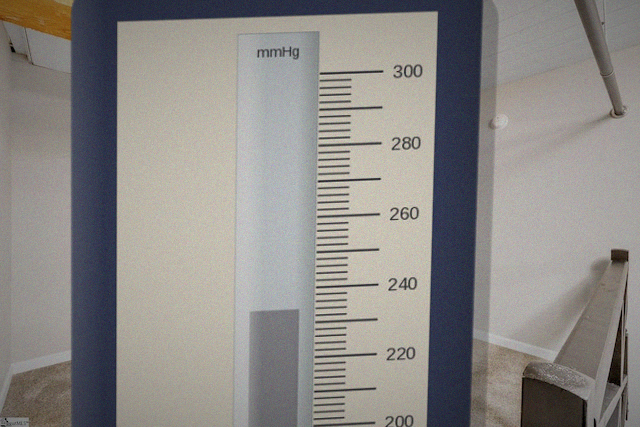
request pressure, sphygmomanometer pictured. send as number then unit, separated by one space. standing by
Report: 234 mmHg
